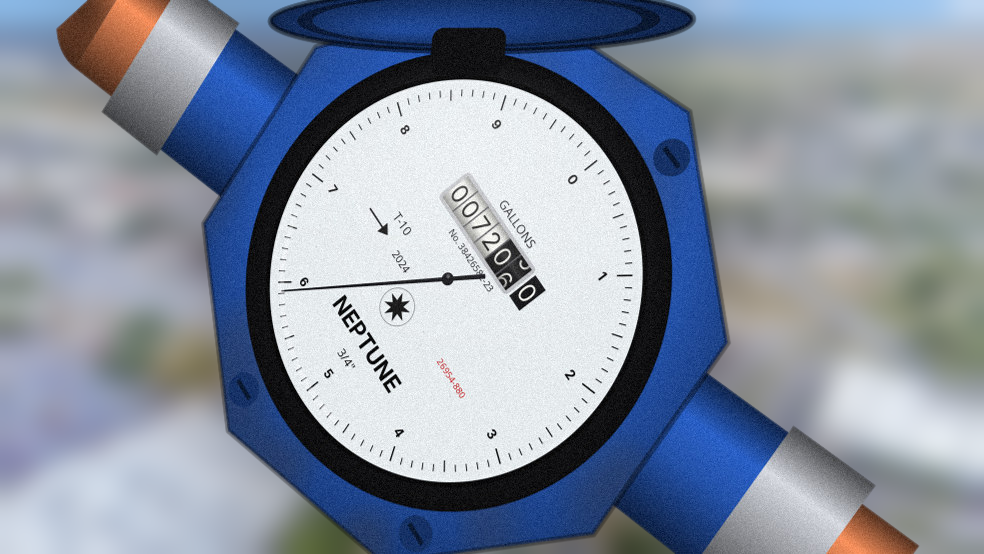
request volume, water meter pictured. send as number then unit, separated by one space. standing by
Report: 72055.9 gal
